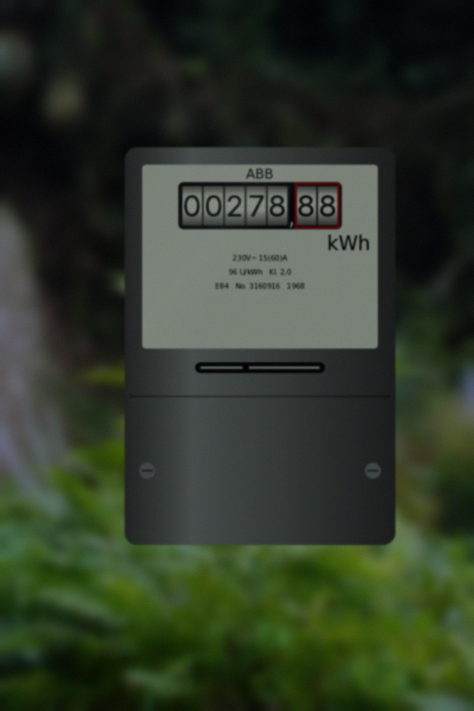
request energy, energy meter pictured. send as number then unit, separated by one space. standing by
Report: 278.88 kWh
